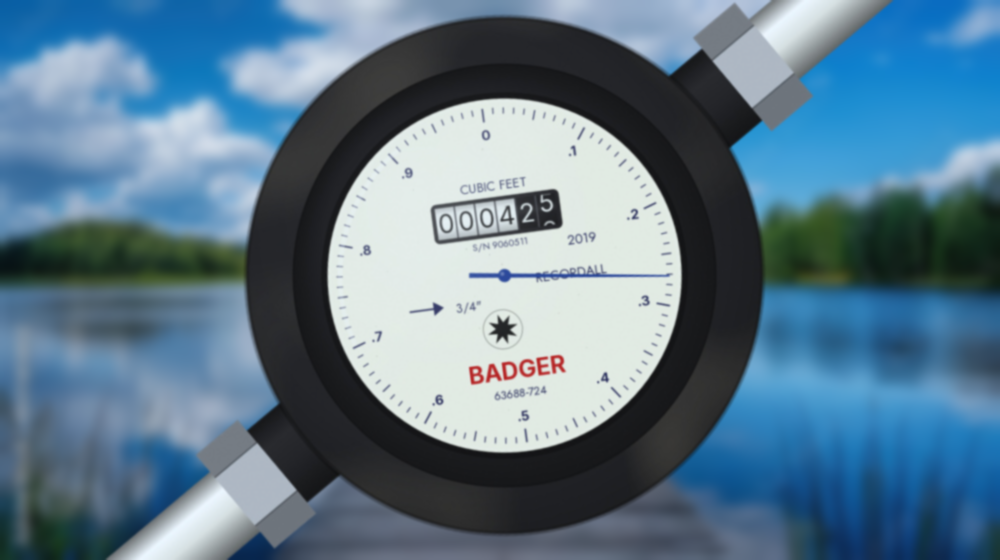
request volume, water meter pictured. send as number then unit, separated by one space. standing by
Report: 425.27 ft³
